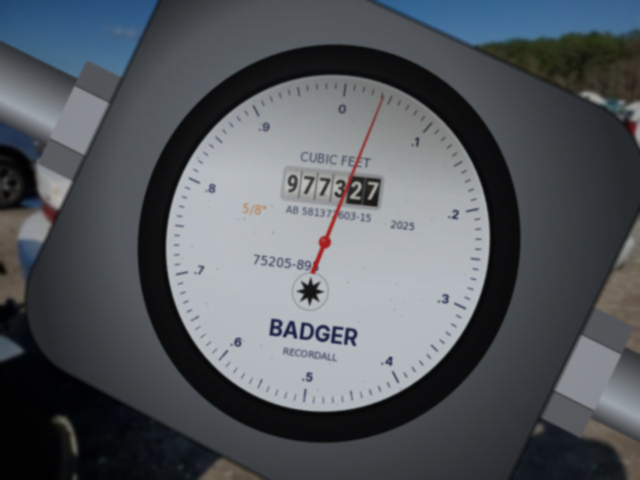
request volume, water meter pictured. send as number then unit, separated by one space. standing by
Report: 977327.04 ft³
